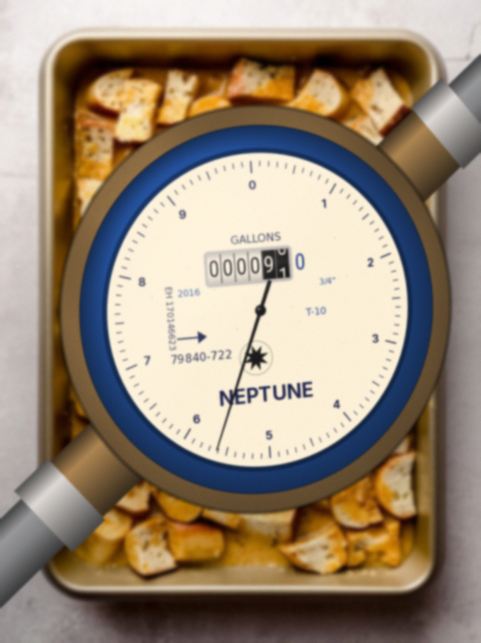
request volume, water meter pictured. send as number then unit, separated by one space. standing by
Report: 905.6 gal
